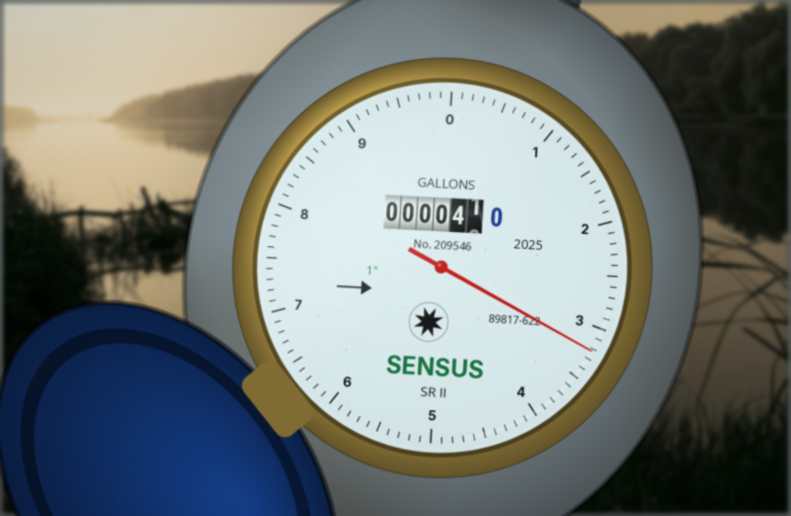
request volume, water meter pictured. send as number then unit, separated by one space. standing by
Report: 413.2 gal
